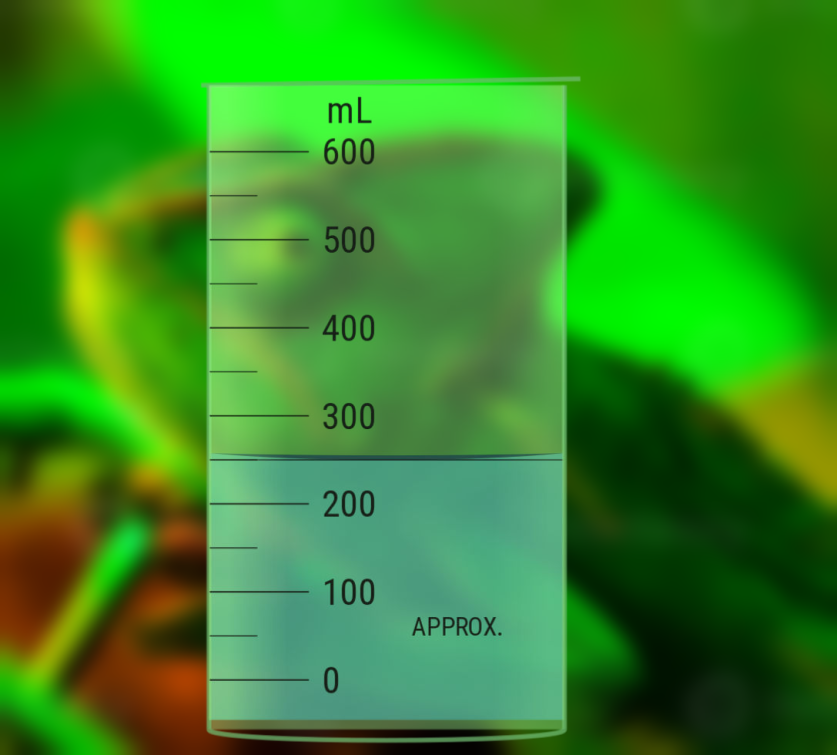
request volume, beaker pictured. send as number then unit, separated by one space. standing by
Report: 250 mL
